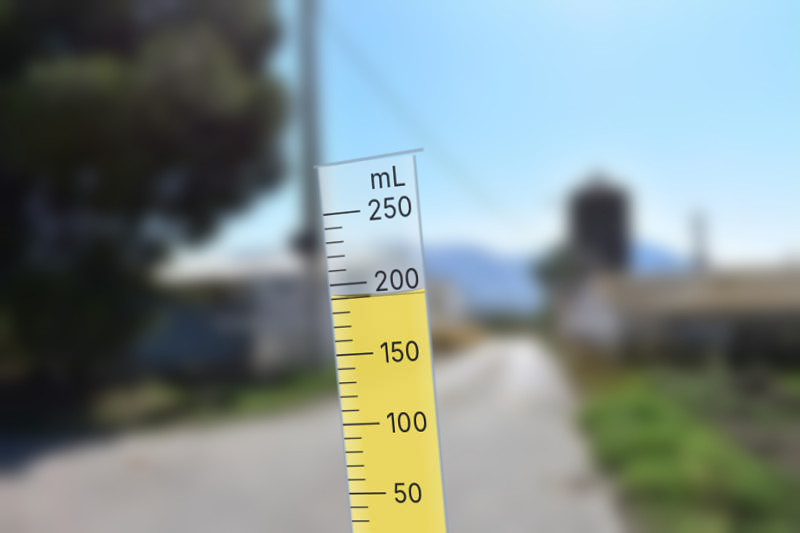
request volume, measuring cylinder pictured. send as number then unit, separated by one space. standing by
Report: 190 mL
